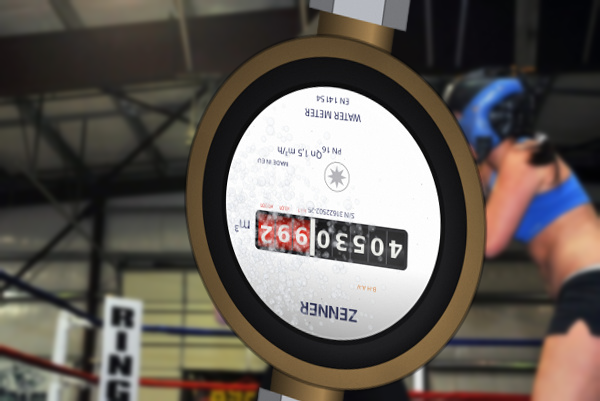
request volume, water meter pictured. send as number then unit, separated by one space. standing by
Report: 40530.992 m³
